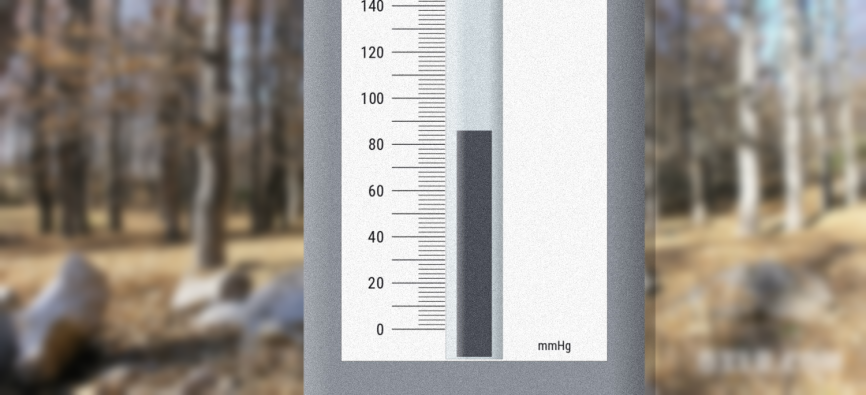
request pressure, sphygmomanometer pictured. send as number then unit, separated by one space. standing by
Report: 86 mmHg
